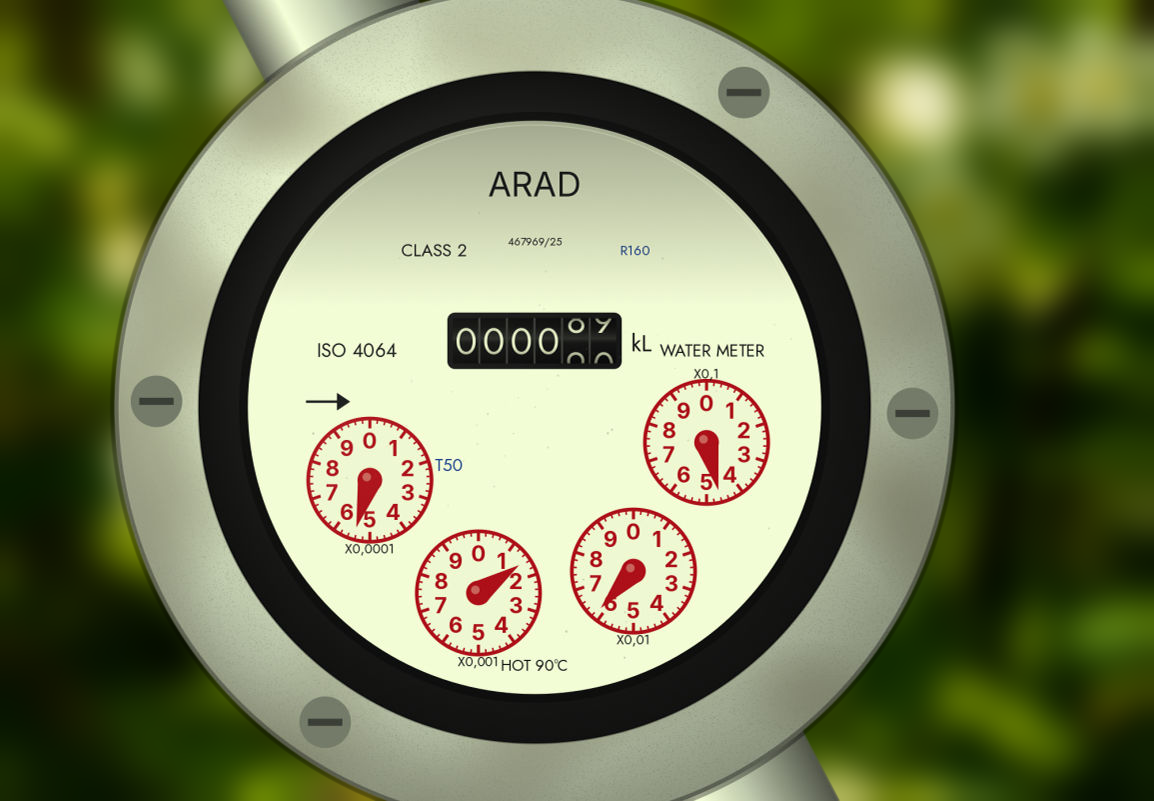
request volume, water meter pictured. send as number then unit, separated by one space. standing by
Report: 89.4615 kL
